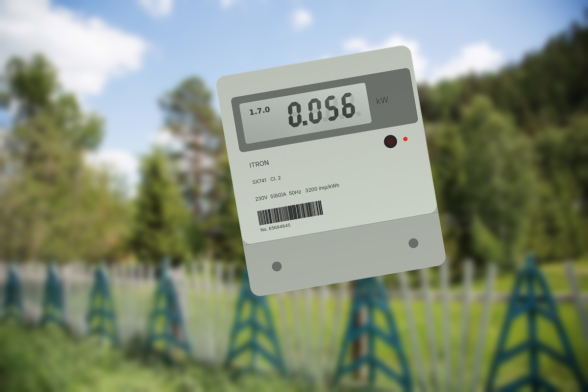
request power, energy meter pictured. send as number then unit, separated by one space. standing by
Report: 0.056 kW
